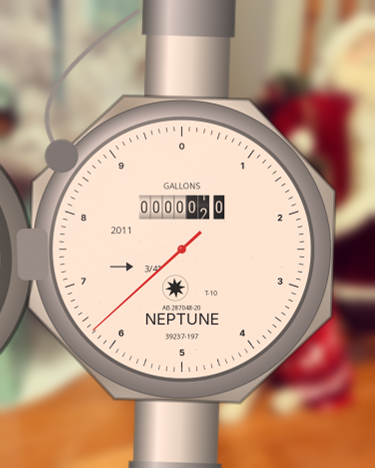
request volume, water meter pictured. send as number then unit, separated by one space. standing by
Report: 16.3 gal
